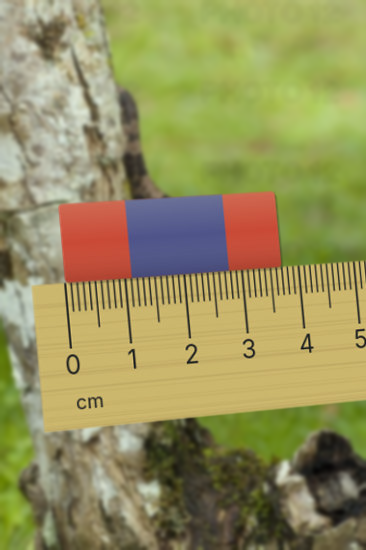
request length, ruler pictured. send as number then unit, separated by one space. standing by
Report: 3.7 cm
